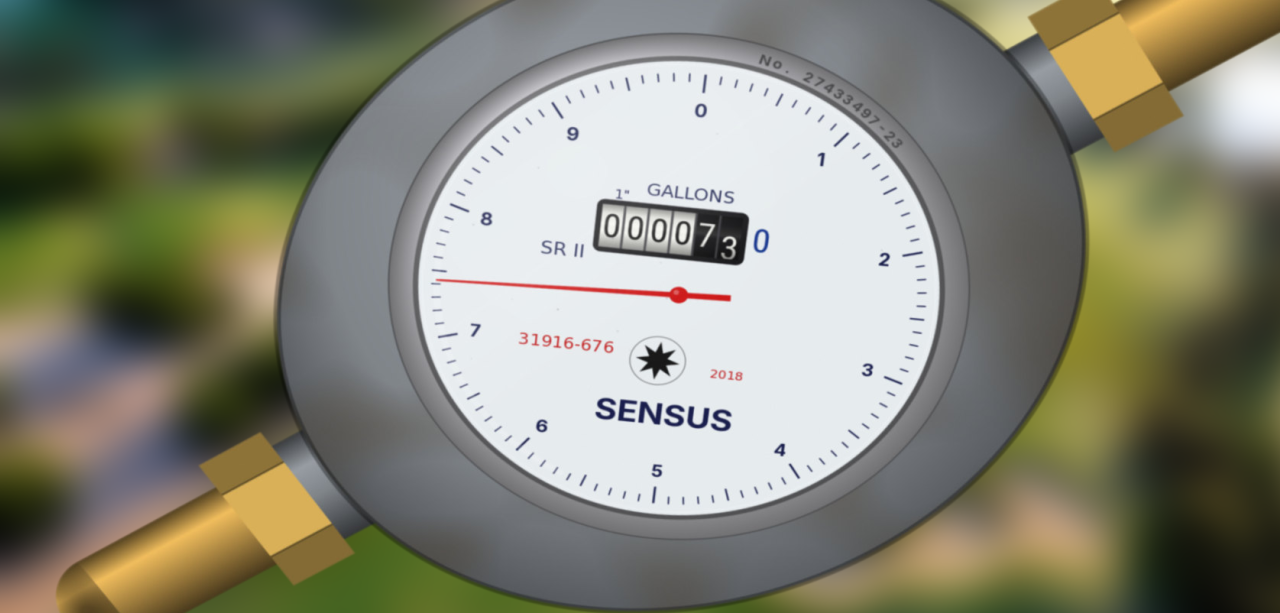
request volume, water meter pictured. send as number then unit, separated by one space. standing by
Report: 727.4 gal
